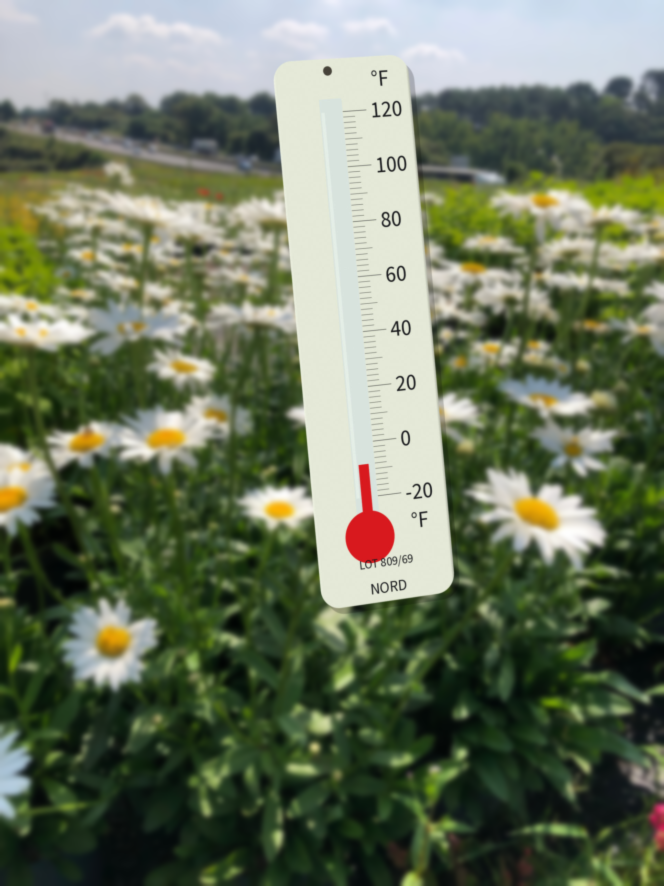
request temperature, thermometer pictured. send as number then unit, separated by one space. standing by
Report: -8 °F
